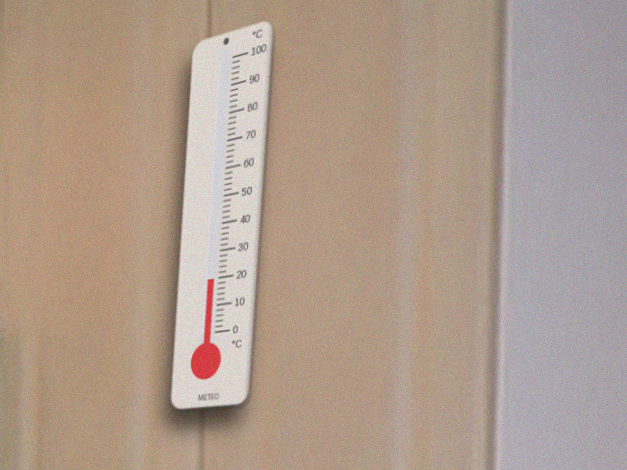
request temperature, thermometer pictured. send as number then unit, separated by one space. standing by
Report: 20 °C
